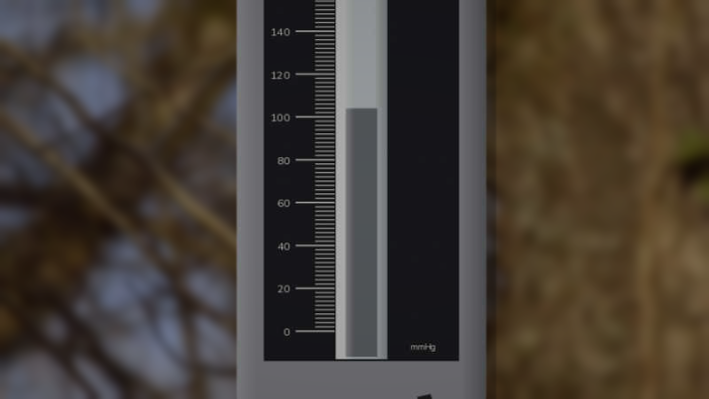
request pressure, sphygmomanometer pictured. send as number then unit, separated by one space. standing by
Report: 104 mmHg
